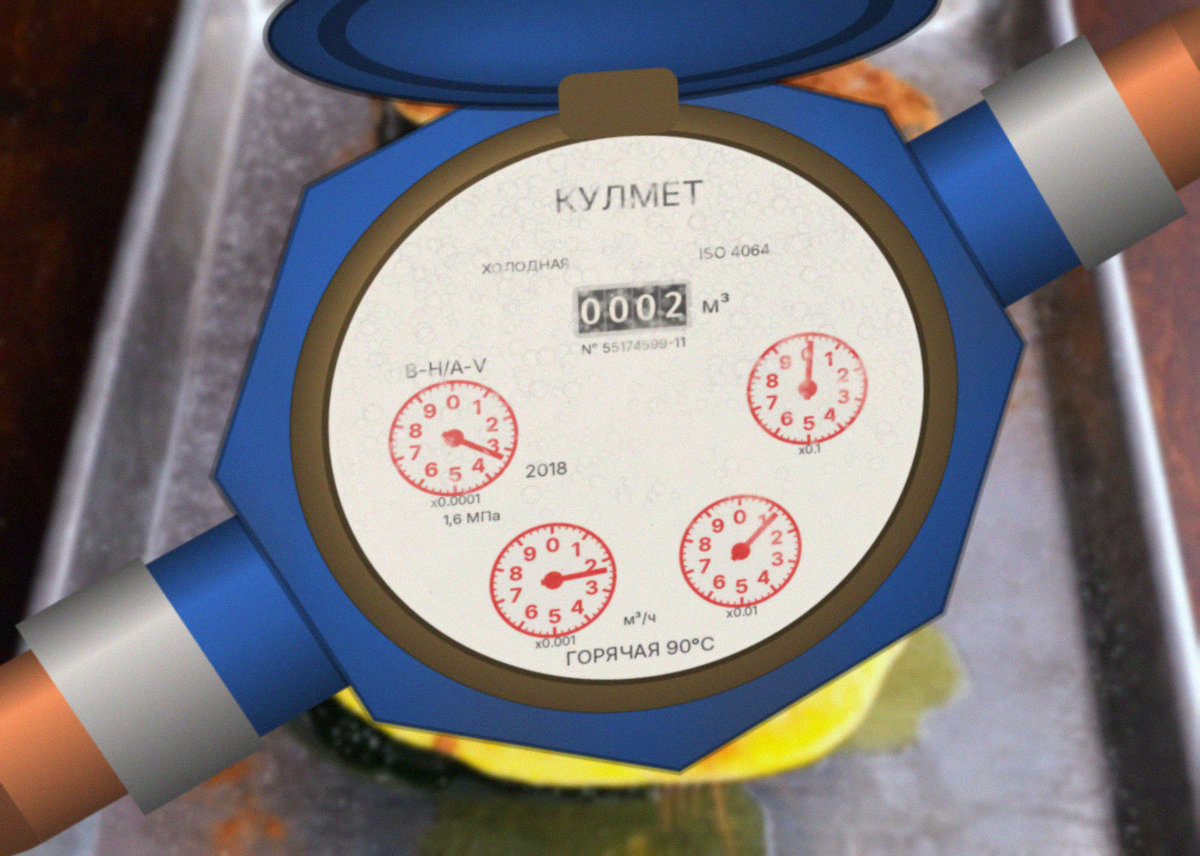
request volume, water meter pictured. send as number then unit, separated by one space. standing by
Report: 2.0123 m³
